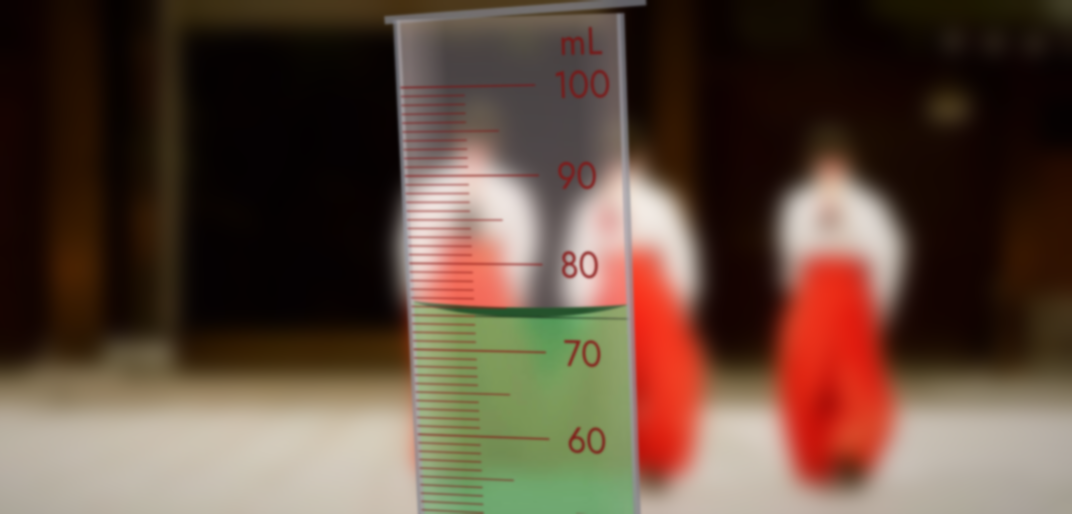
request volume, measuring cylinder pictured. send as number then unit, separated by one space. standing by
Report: 74 mL
